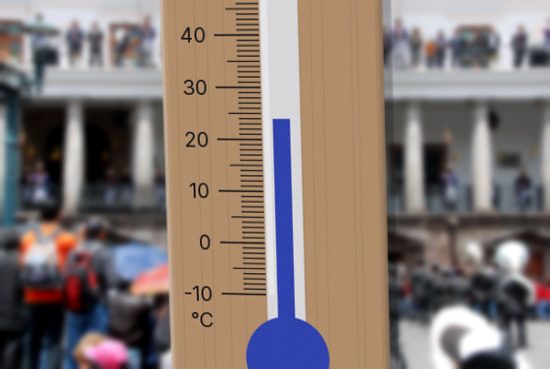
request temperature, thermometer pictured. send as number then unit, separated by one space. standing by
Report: 24 °C
